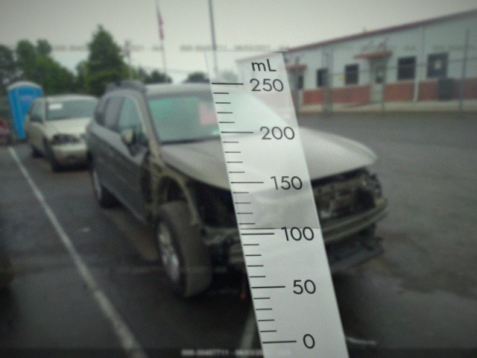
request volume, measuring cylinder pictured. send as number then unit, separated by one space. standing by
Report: 105 mL
